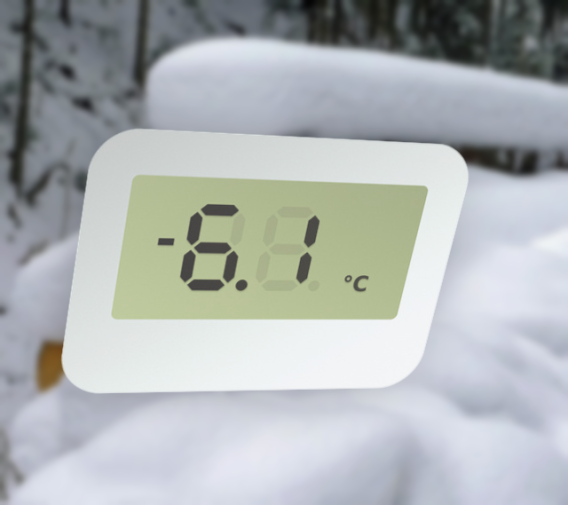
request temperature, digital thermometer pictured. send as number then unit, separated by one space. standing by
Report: -6.1 °C
